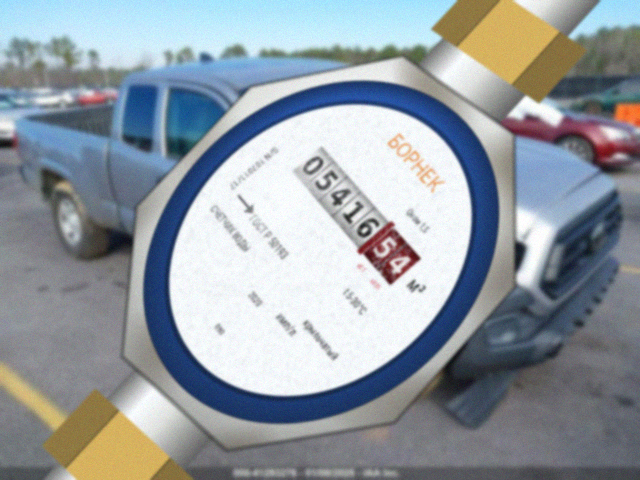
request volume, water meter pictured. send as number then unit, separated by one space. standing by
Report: 5416.54 m³
